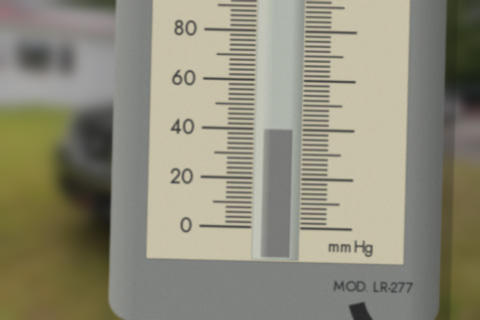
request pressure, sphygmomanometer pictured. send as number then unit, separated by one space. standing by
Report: 40 mmHg
